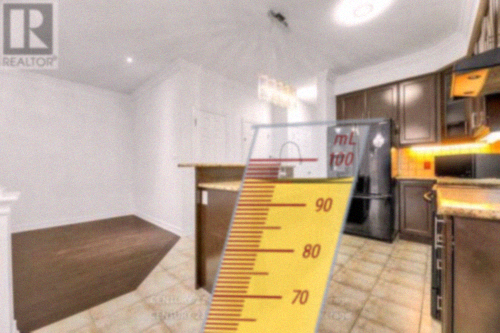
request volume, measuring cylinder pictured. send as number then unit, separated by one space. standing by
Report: 95 mL
